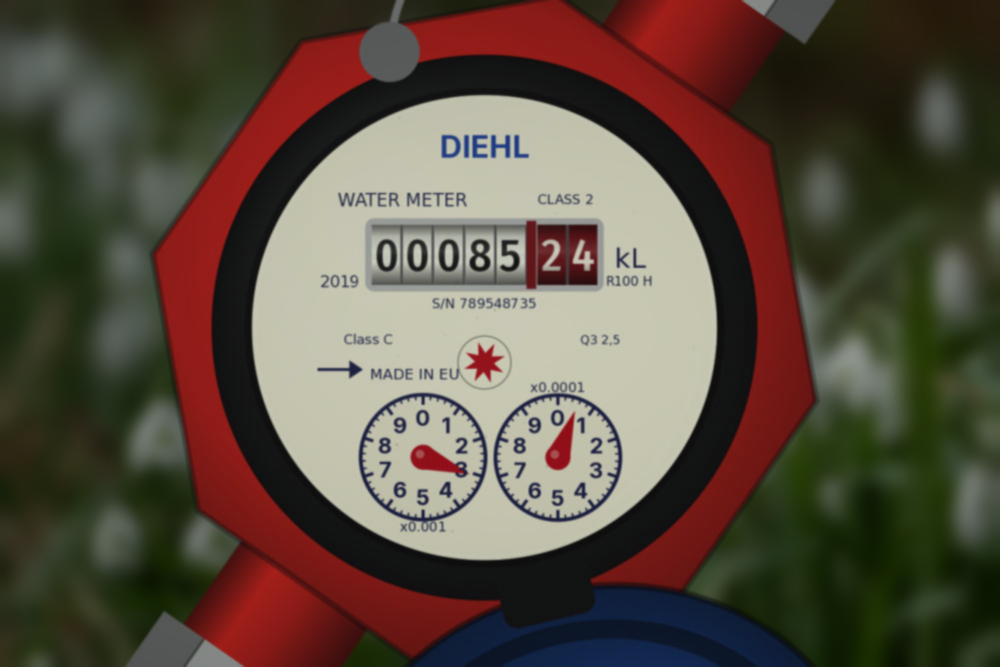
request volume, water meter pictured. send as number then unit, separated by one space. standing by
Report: 85.2430 kL
